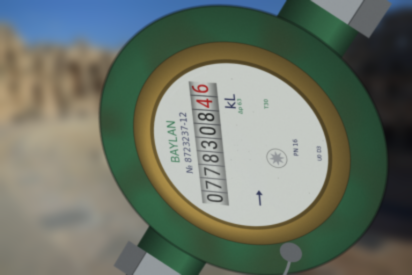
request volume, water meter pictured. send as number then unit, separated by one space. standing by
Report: 778308.46 kL
